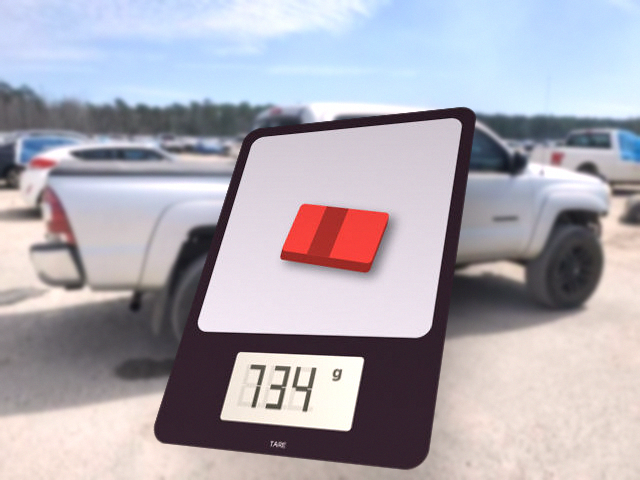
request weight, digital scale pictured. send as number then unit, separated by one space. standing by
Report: 734 g
